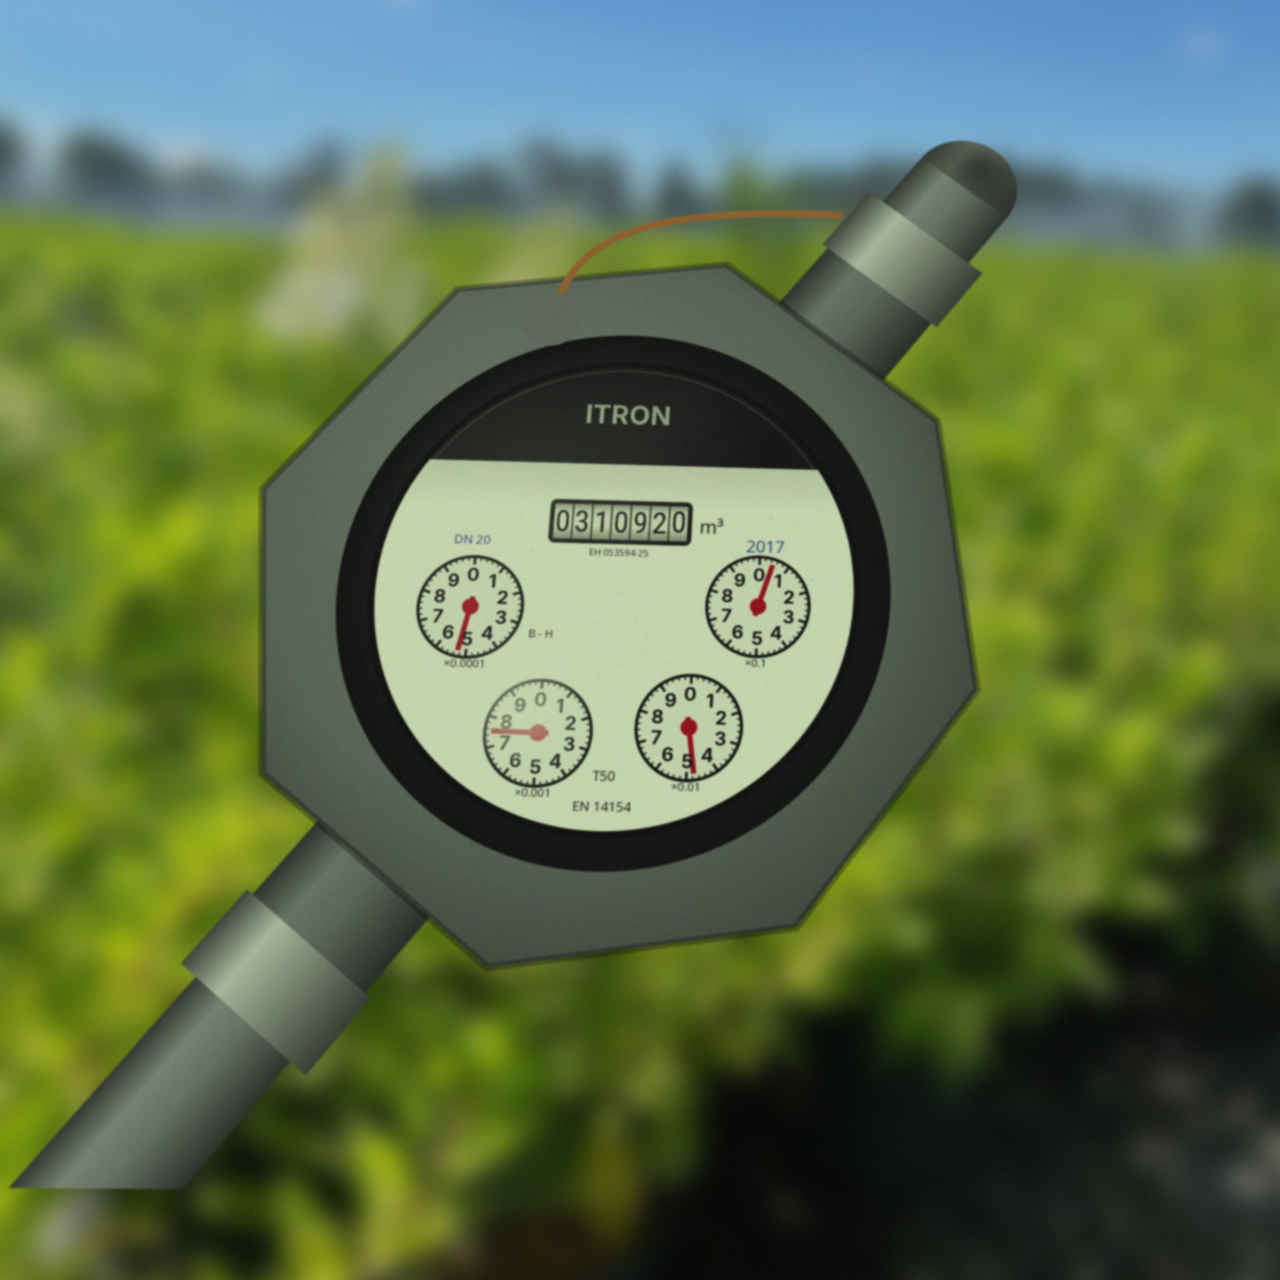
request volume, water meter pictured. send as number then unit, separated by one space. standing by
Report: 310920.0475 m³
